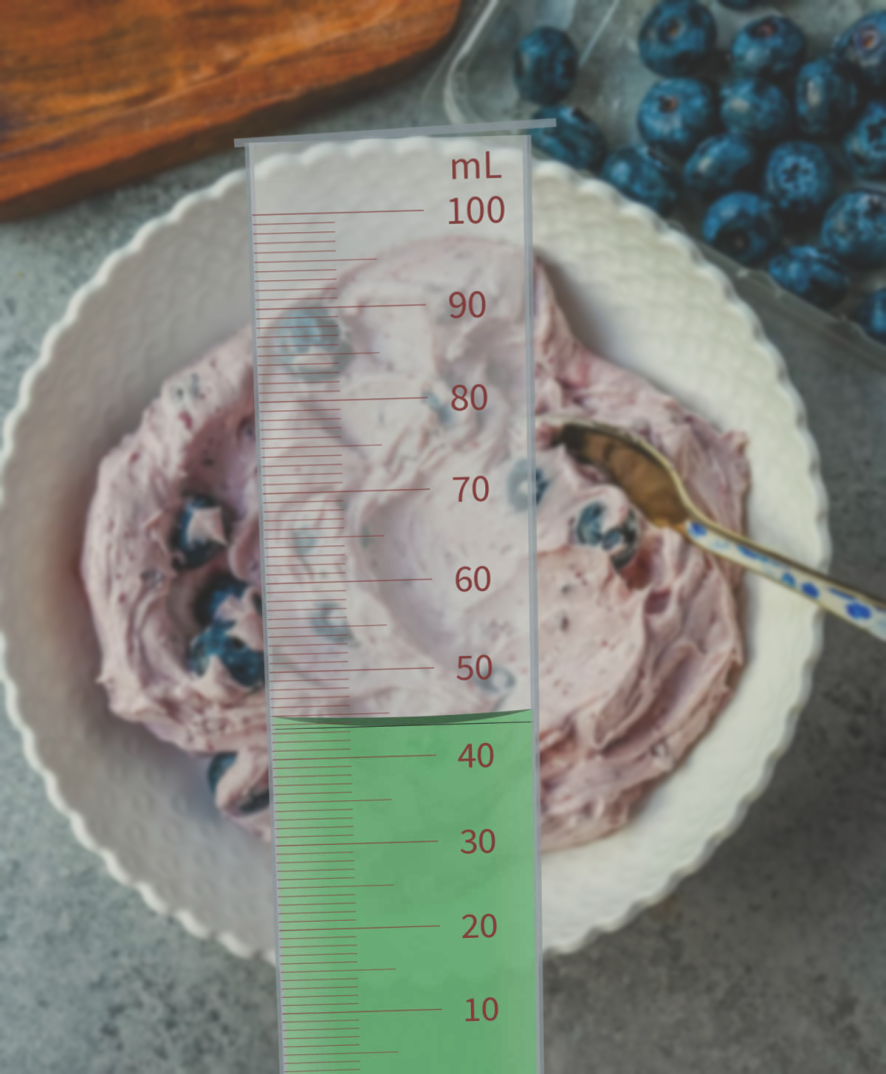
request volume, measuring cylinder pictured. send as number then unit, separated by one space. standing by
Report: 43.5 mL
